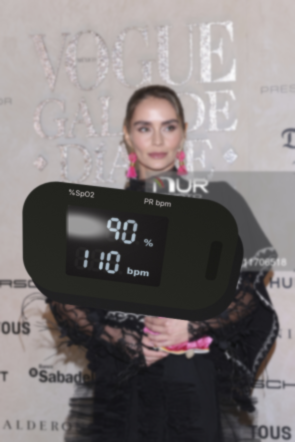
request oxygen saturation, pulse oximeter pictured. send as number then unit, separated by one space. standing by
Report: 90 %
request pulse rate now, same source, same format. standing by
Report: 110 bpm
